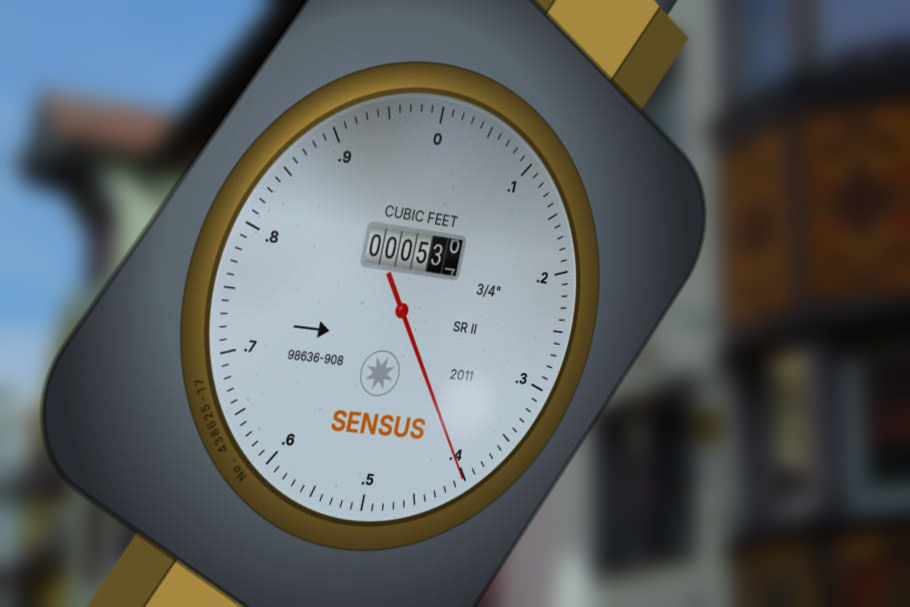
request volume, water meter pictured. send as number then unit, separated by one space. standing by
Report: 536.40 ft³
